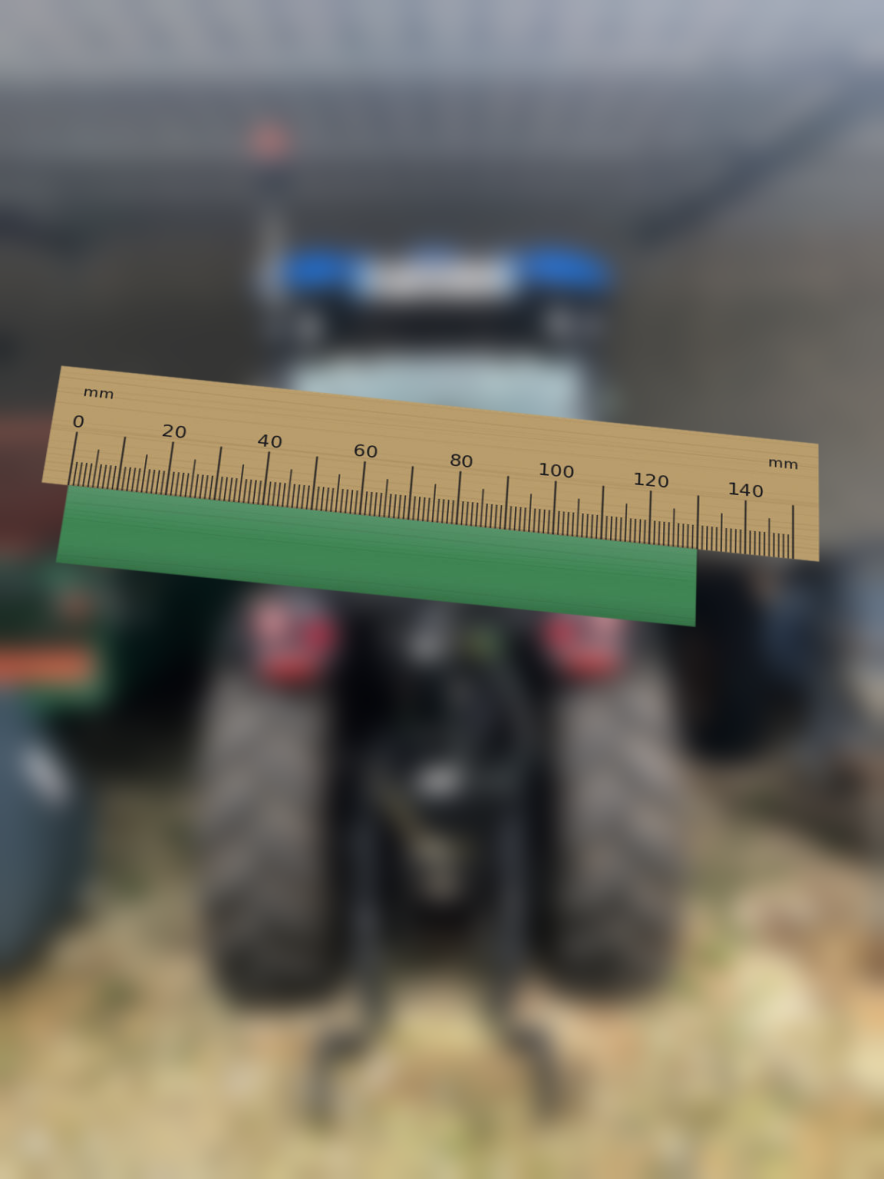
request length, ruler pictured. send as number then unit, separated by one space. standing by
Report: 130 mm
